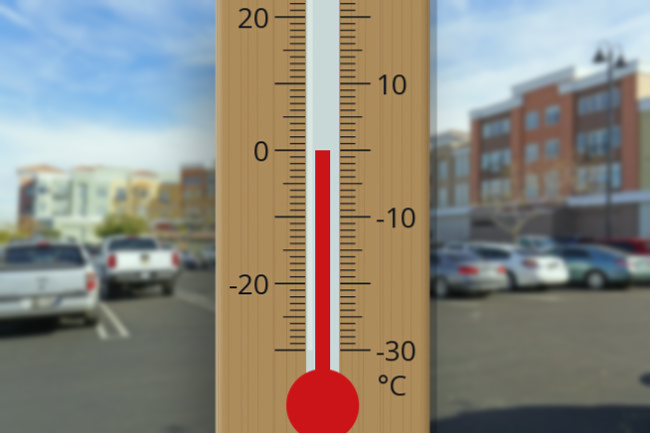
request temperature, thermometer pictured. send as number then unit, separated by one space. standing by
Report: 0 °C
